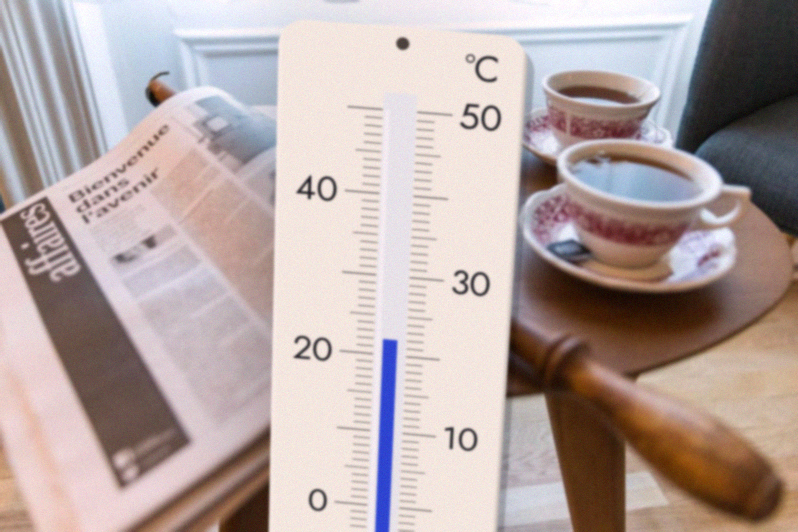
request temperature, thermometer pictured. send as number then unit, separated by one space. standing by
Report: 22 °C
